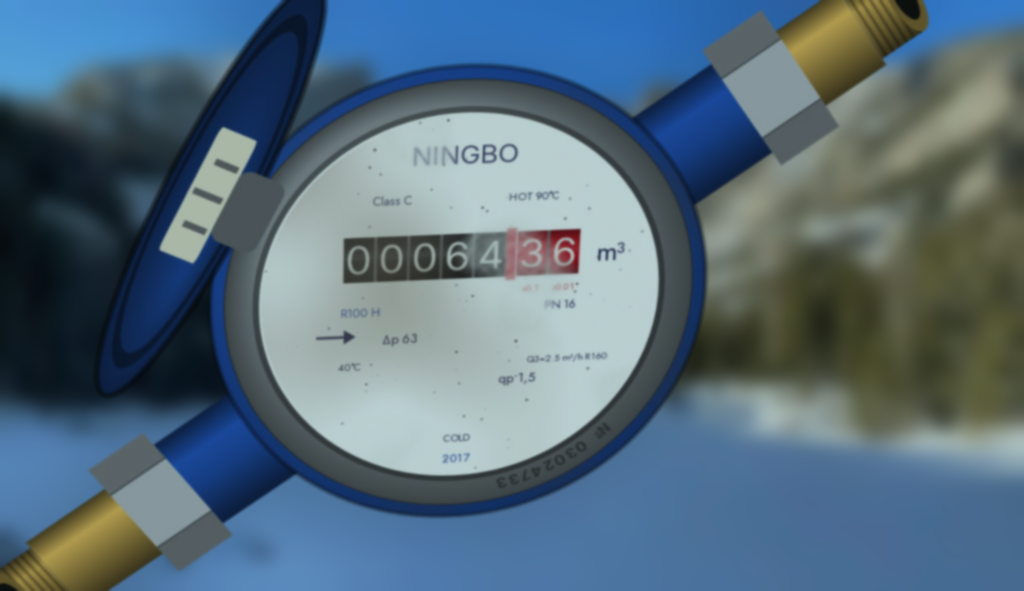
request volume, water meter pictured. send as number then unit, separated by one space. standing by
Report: 64.36 m³
